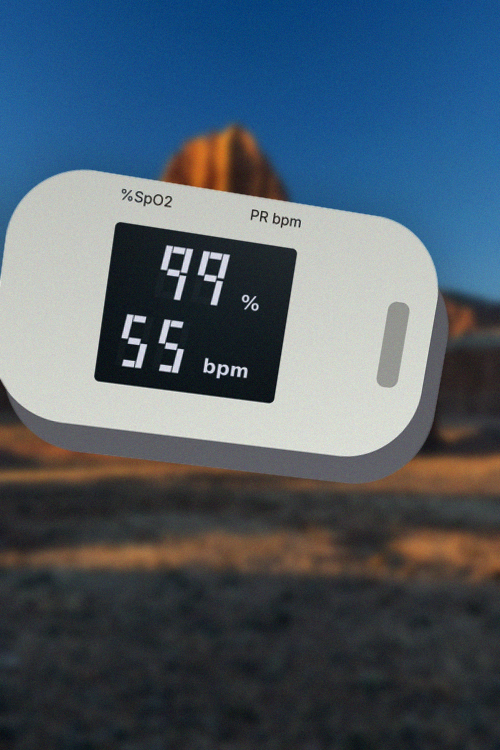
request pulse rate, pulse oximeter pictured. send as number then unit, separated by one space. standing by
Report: 55 bpm
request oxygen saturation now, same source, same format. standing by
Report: 99 %
